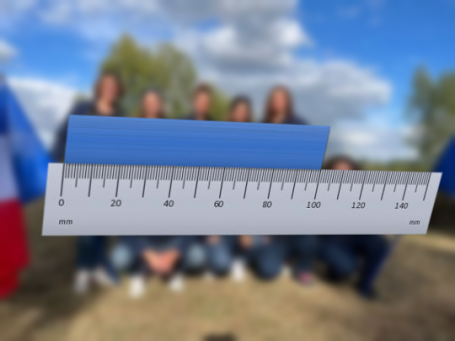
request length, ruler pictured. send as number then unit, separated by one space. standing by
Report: 100 mm
